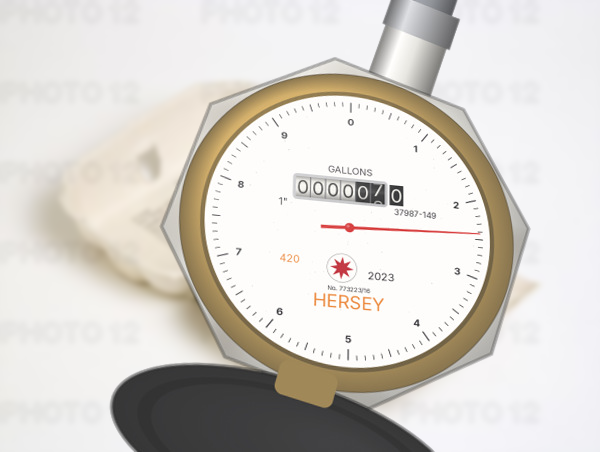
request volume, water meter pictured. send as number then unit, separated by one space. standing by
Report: 72.4 gal
